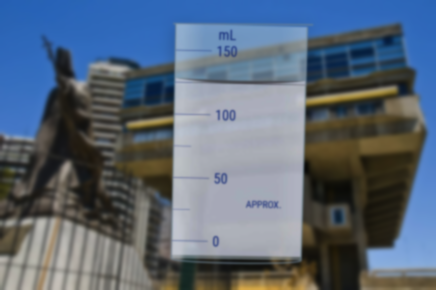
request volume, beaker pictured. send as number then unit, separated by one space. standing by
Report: 125 mL
